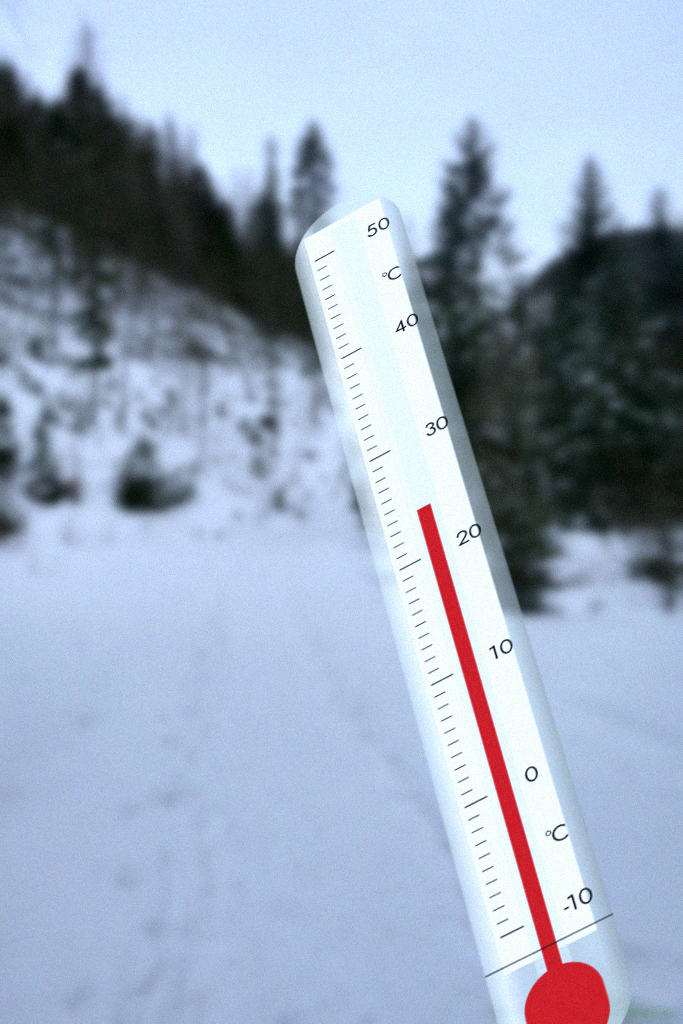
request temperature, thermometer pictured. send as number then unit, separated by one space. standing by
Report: 24 °C
